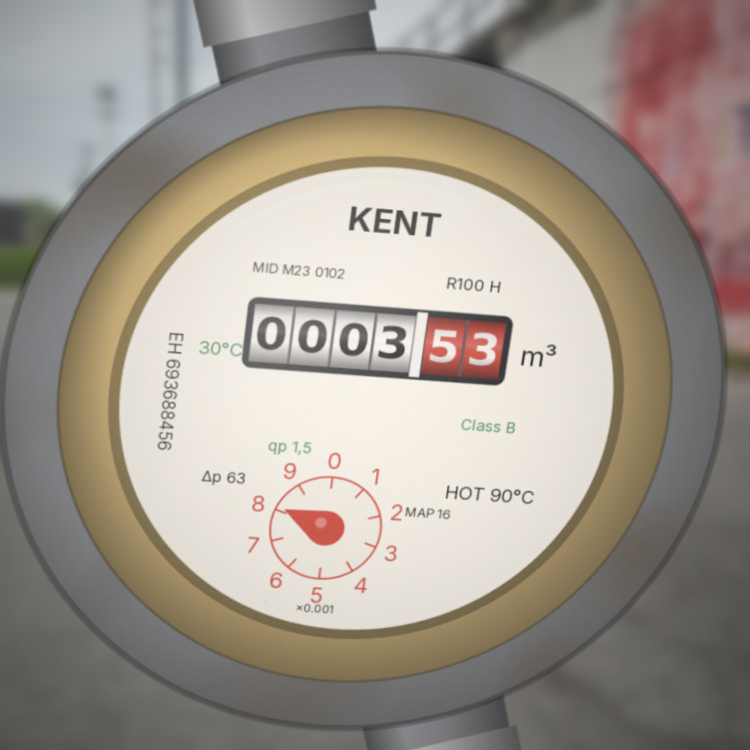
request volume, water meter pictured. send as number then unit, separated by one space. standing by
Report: 3.538 m³
